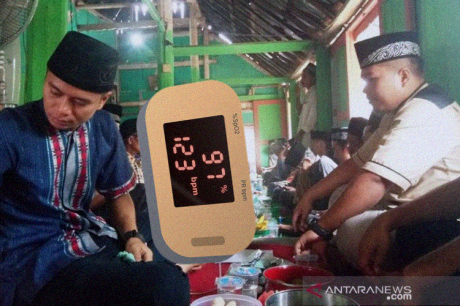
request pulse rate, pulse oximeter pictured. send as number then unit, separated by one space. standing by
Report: 123 bpm
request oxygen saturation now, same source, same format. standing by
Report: 97 %
